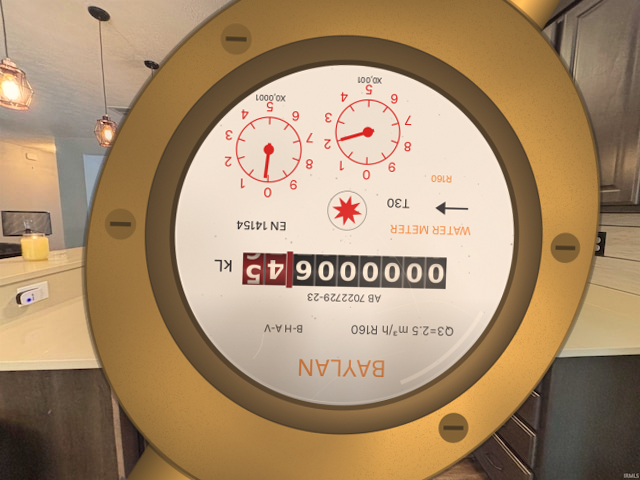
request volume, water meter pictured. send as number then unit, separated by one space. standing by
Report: 6.4520 kL
